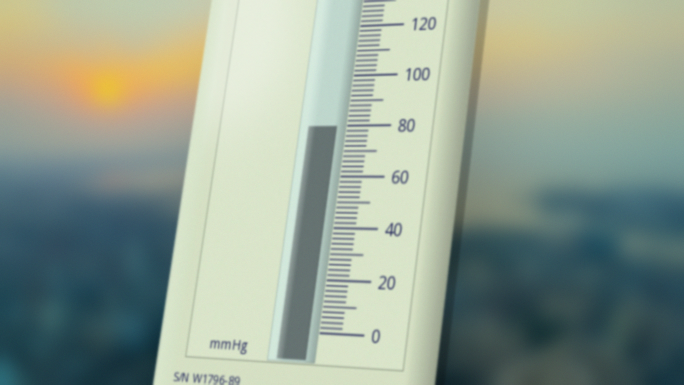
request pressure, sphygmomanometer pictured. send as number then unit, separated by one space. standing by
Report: 80 mmHg
